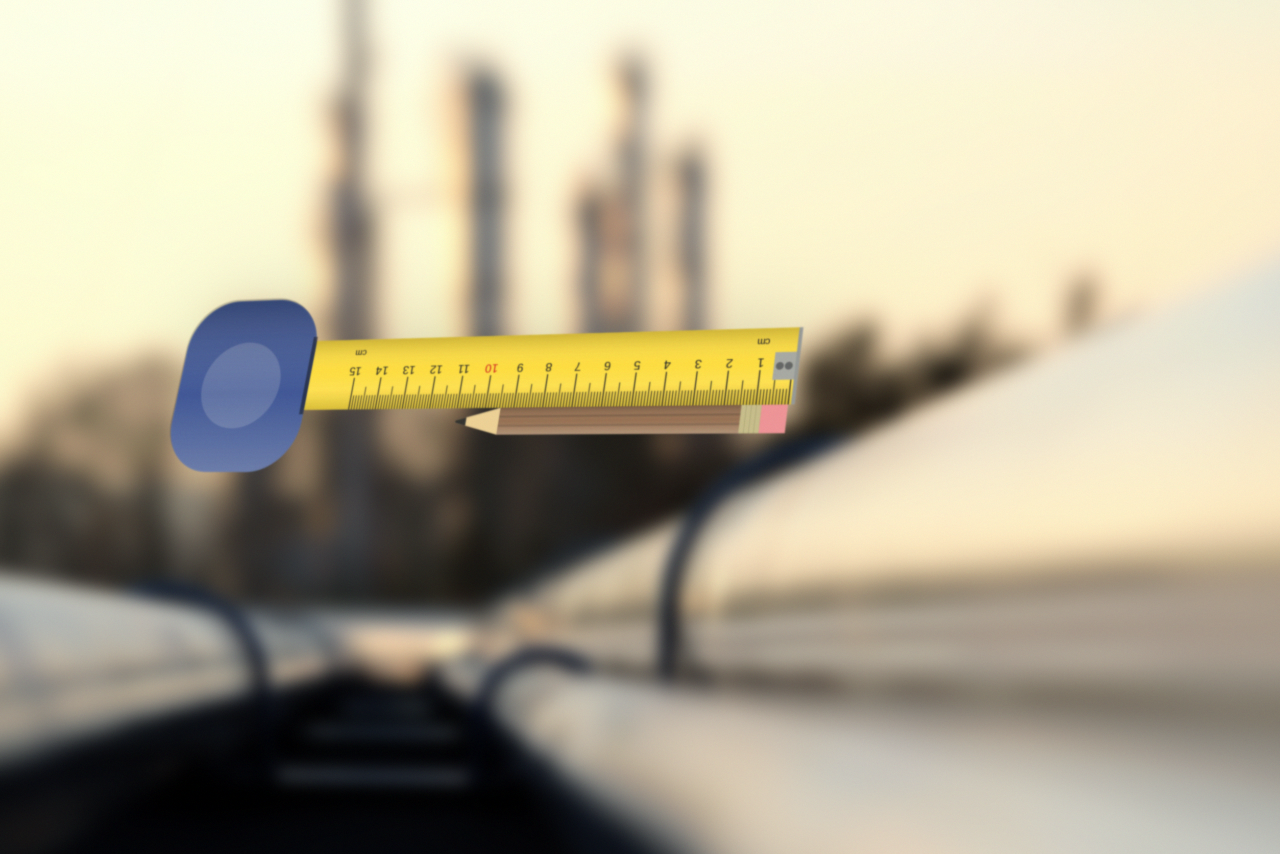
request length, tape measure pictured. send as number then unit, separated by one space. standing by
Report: 11 cm
